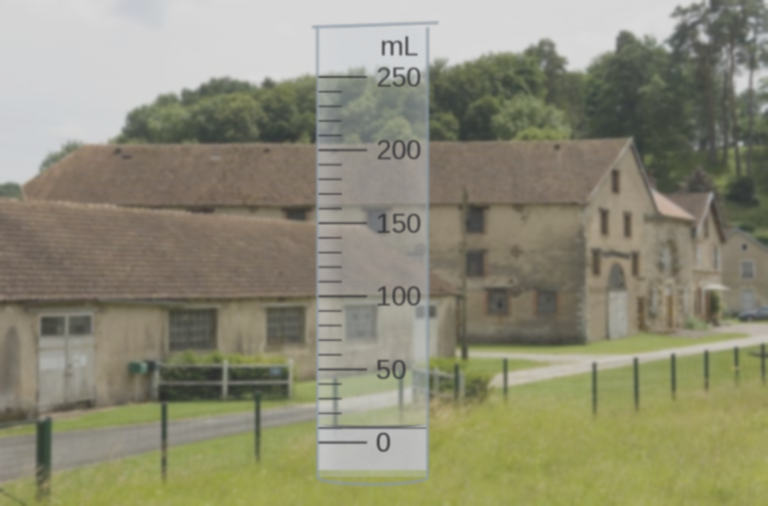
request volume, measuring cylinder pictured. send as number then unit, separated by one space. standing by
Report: 10 mL
